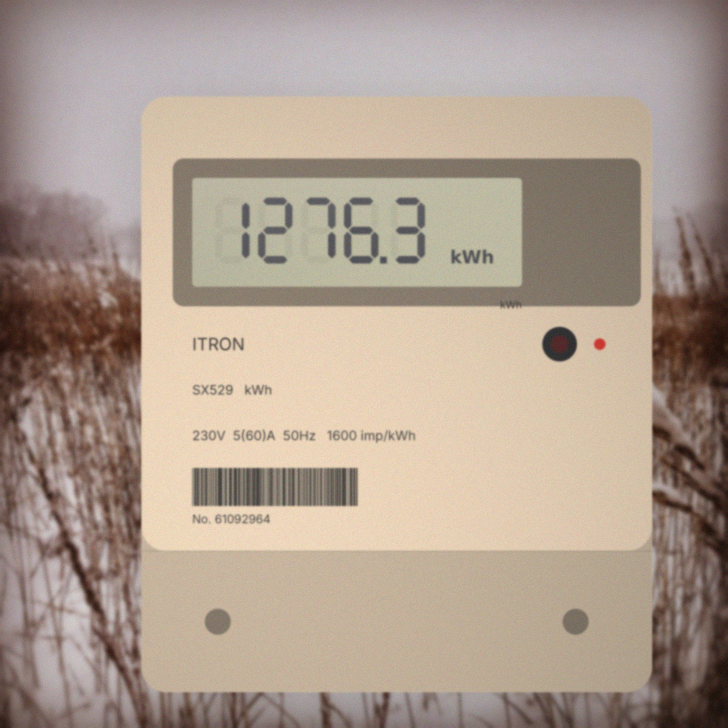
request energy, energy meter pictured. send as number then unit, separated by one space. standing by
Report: 1276.3 kWh
